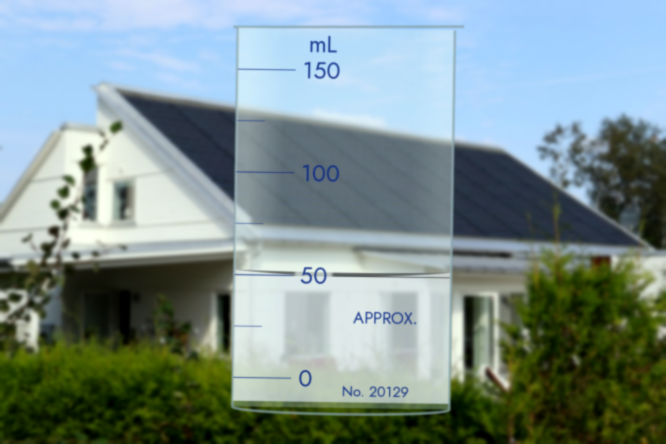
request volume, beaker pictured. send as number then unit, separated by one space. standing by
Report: 50 mL
